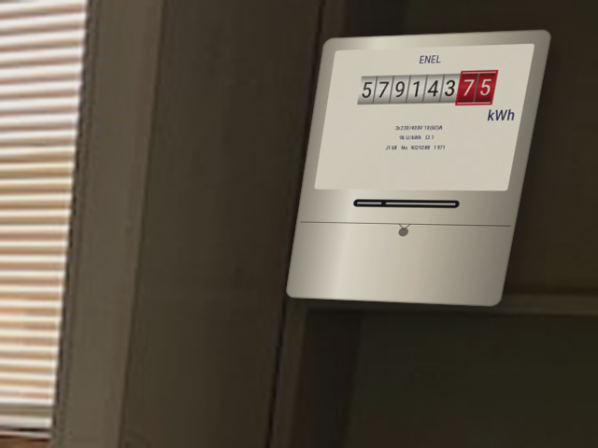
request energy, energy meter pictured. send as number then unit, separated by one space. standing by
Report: 579143.75 kWh
